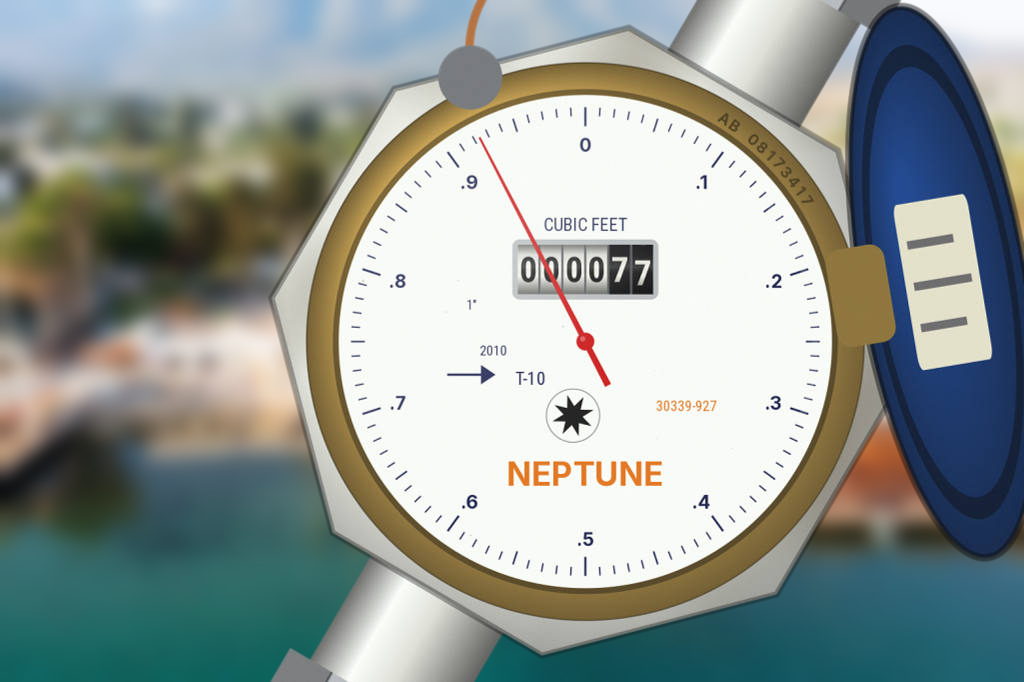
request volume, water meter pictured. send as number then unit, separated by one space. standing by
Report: 76.92 ft³
